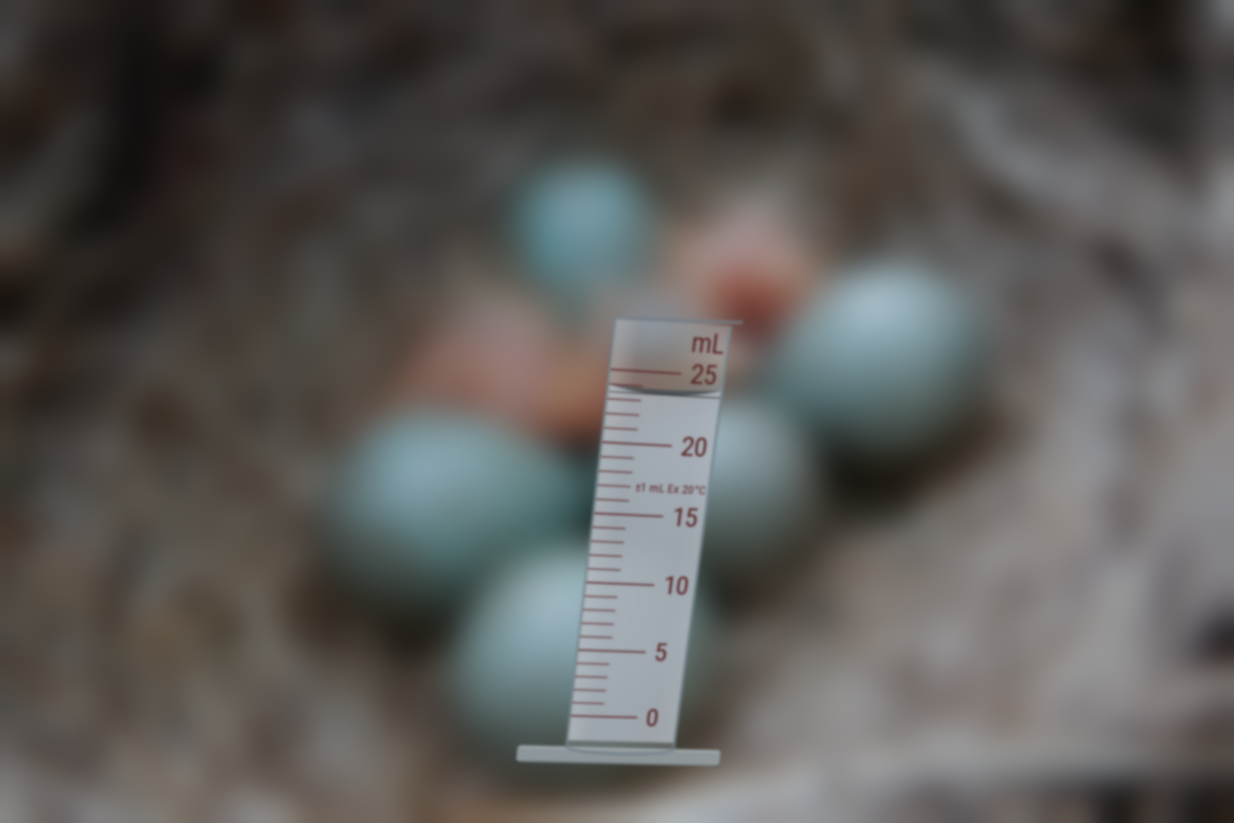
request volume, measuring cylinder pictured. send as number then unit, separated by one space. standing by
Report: 23.5 mL
